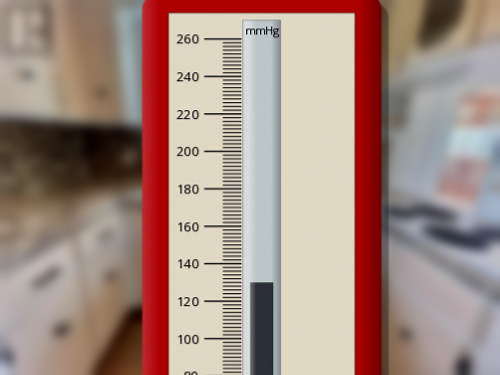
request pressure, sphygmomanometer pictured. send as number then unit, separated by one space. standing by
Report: 130 mmHg
